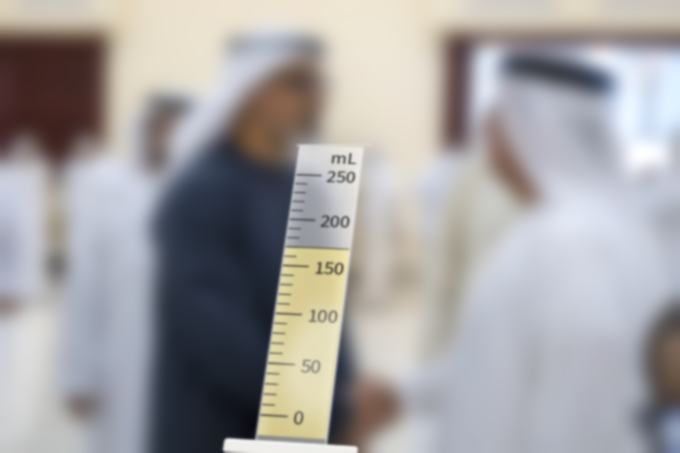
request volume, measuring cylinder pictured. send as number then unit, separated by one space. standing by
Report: 170 mL
